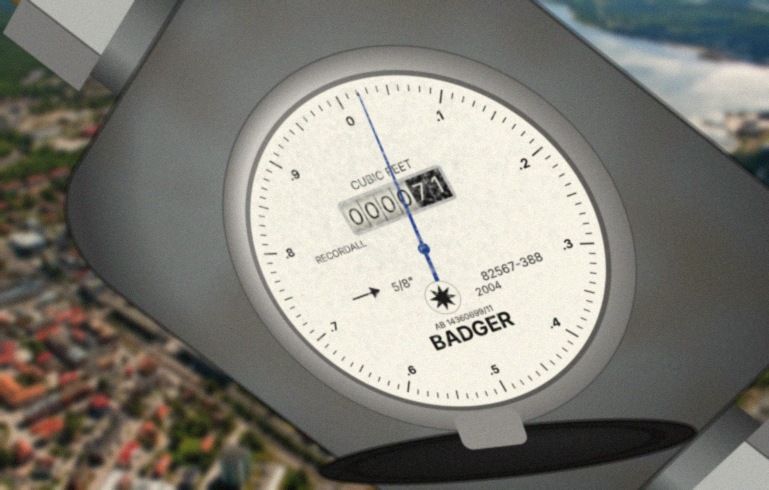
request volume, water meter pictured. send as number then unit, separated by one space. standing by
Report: 71.02 ft³
